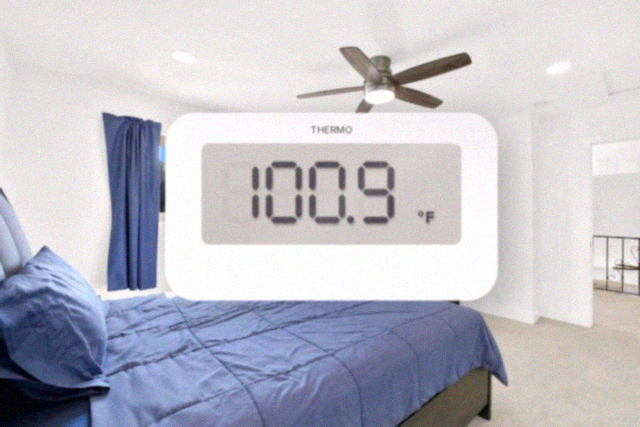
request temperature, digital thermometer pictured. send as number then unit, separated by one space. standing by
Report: 100.9 °F
